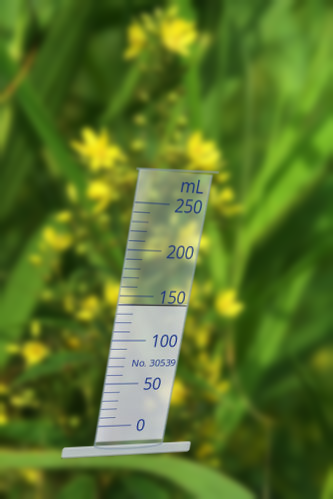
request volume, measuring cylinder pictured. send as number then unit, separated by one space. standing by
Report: 140 mL
